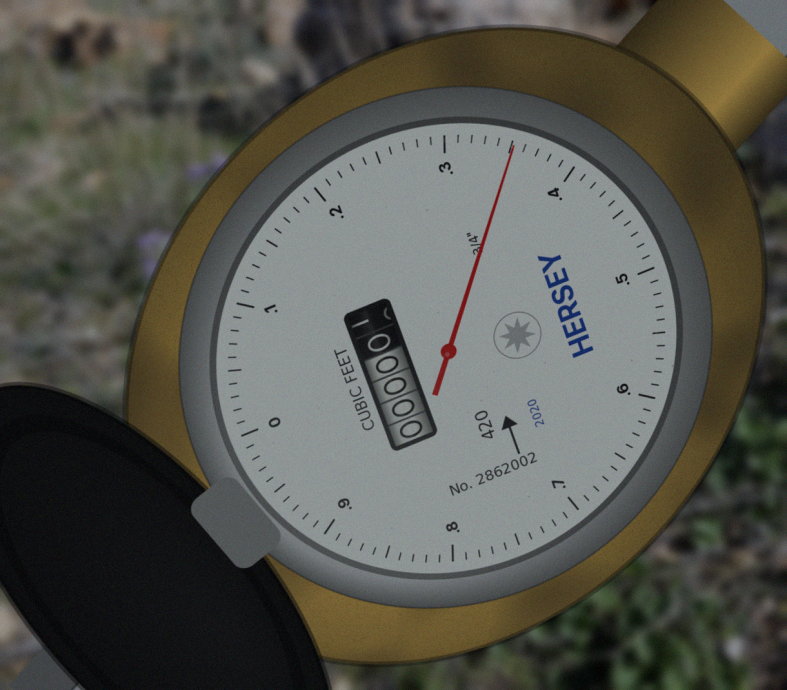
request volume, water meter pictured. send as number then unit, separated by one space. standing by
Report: 1.35 ft³
